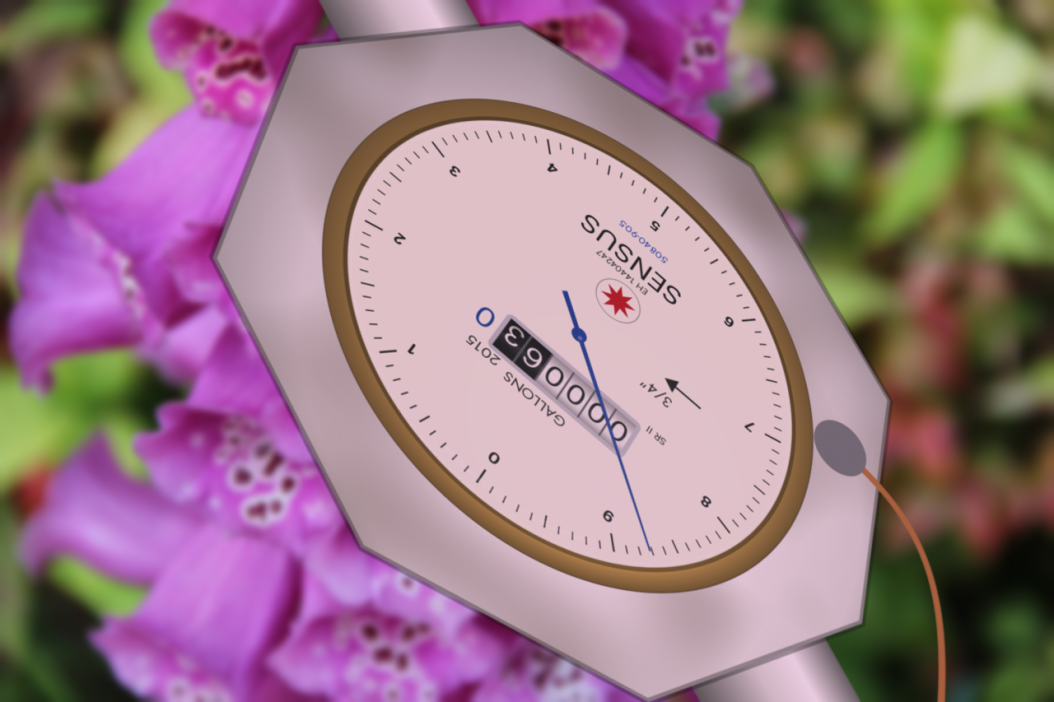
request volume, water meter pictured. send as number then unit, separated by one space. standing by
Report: 628.7 gal
